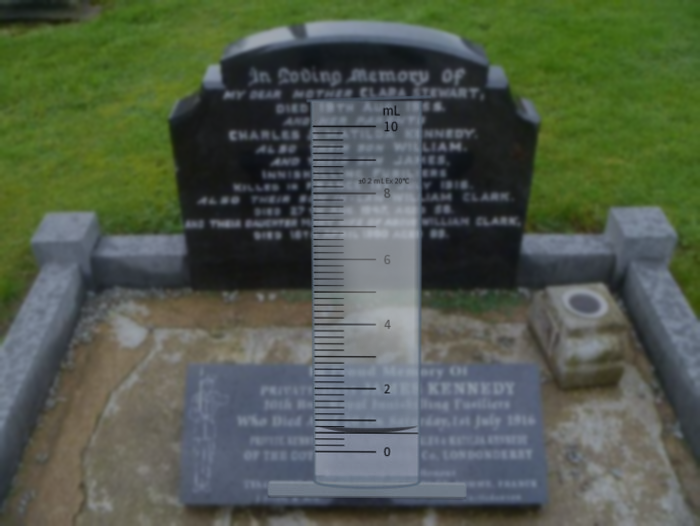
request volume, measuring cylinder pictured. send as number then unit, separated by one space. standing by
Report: 0.6 mL
